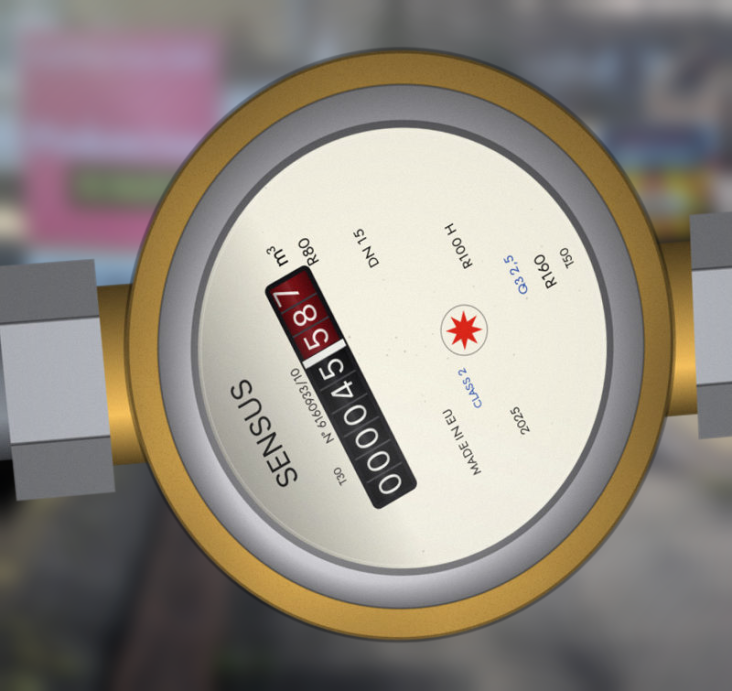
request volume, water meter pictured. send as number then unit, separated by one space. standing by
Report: 45.587 m³
